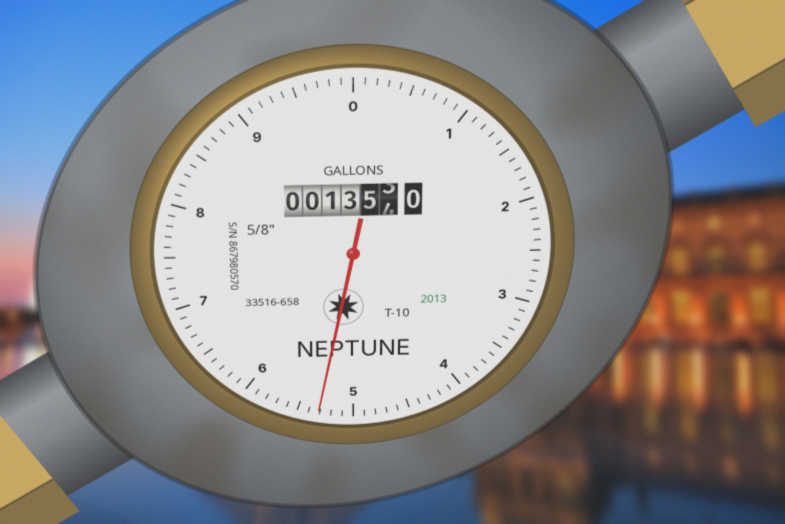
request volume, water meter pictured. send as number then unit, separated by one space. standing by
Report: 13535.3 gal
